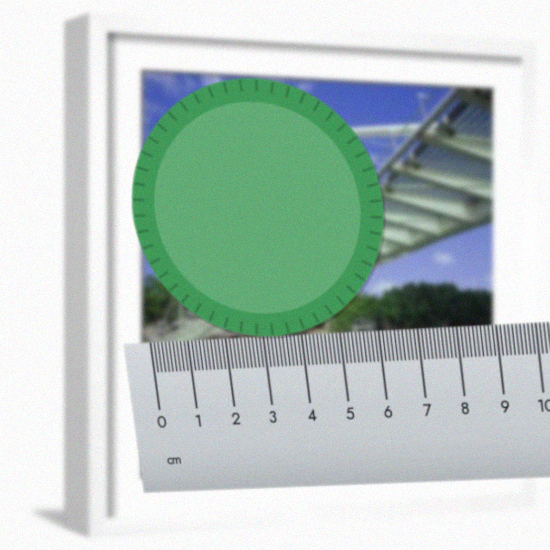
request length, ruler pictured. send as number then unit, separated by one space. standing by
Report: 6.5 cm
